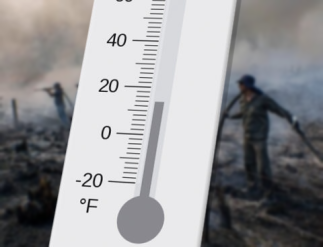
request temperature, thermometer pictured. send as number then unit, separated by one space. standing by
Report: 14 °F
